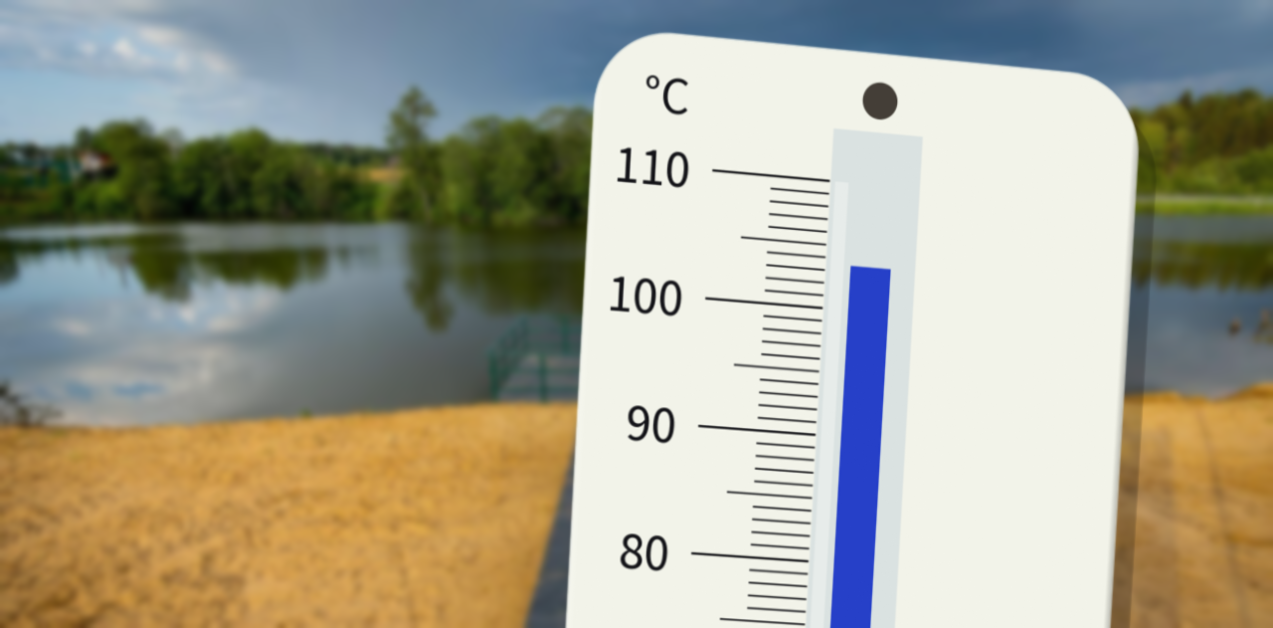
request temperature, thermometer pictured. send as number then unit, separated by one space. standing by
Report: 103.5 °C
